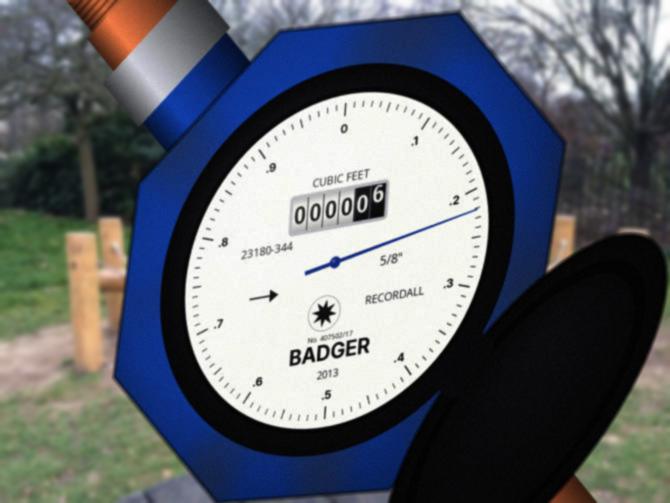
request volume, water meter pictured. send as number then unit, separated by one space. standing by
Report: 6.22 ft³
